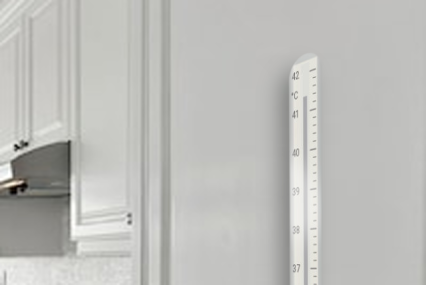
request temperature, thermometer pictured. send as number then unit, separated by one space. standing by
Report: 41.4 °C
